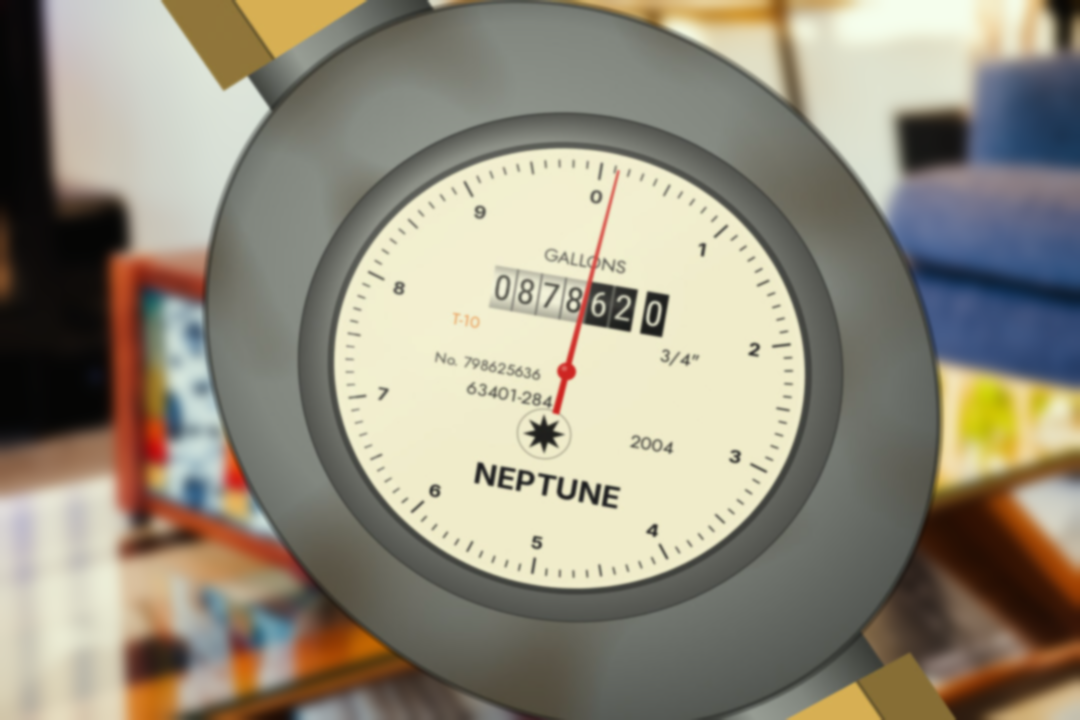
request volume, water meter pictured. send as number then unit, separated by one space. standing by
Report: 878620.1 gal
